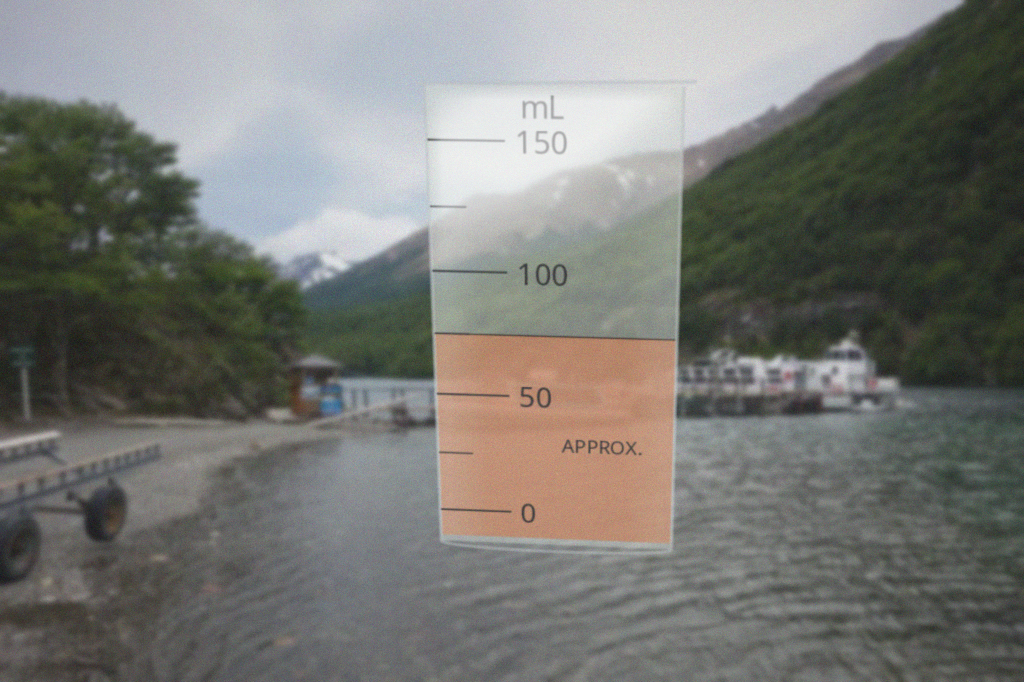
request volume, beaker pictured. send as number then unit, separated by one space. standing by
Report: 75 mL
